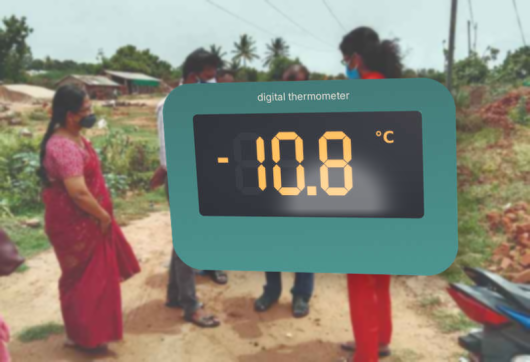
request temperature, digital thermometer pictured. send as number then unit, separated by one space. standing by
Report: -10.8 °C
